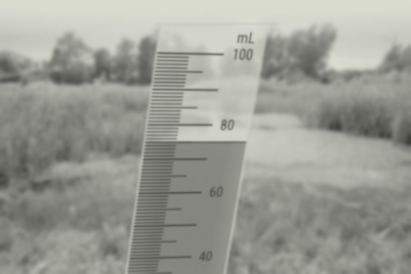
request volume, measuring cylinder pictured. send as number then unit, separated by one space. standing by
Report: 75 mL
